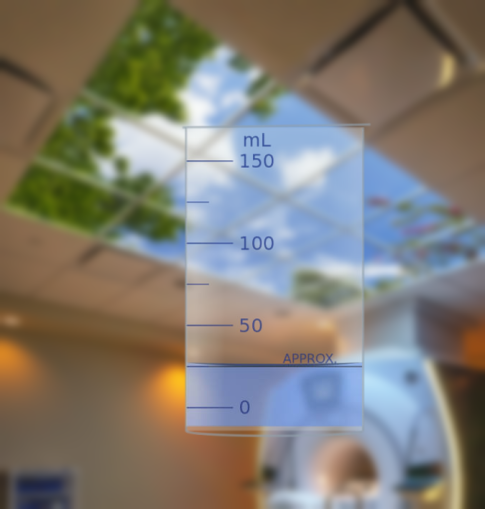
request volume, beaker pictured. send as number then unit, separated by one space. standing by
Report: 25 mL
